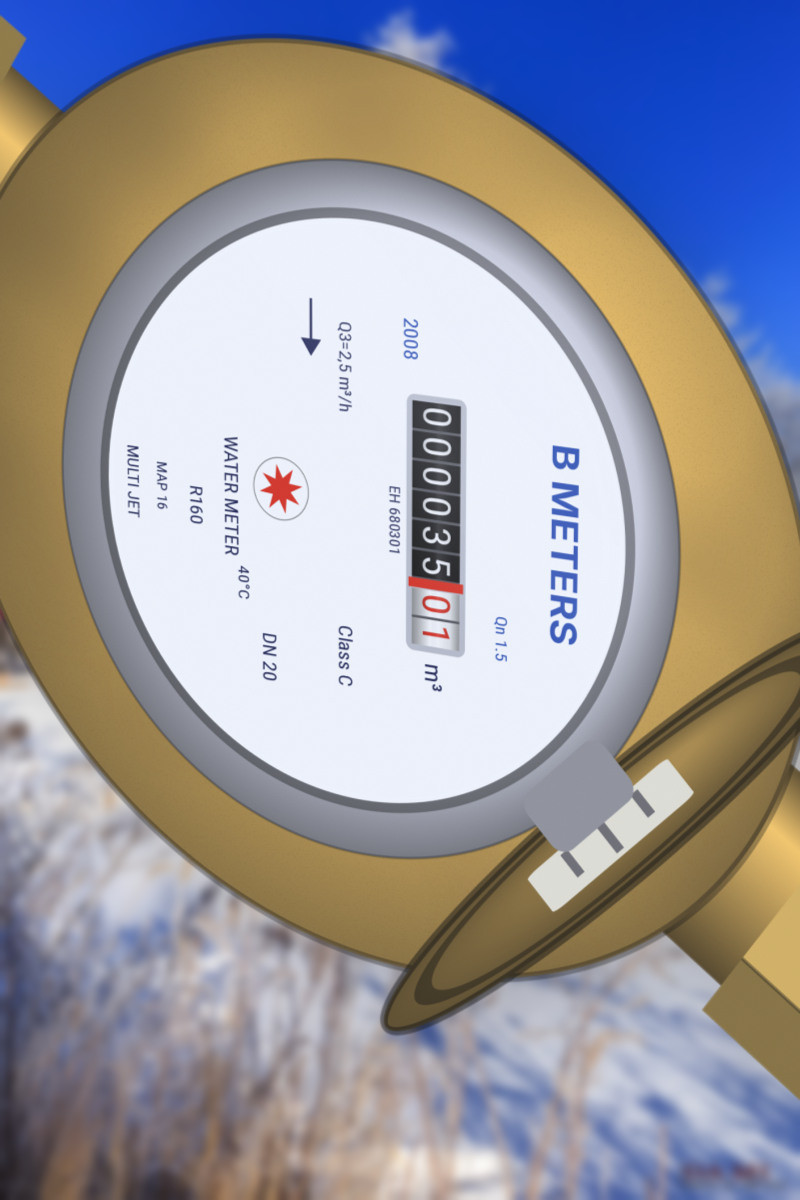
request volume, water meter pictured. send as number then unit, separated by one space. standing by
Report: 35.01 m³
